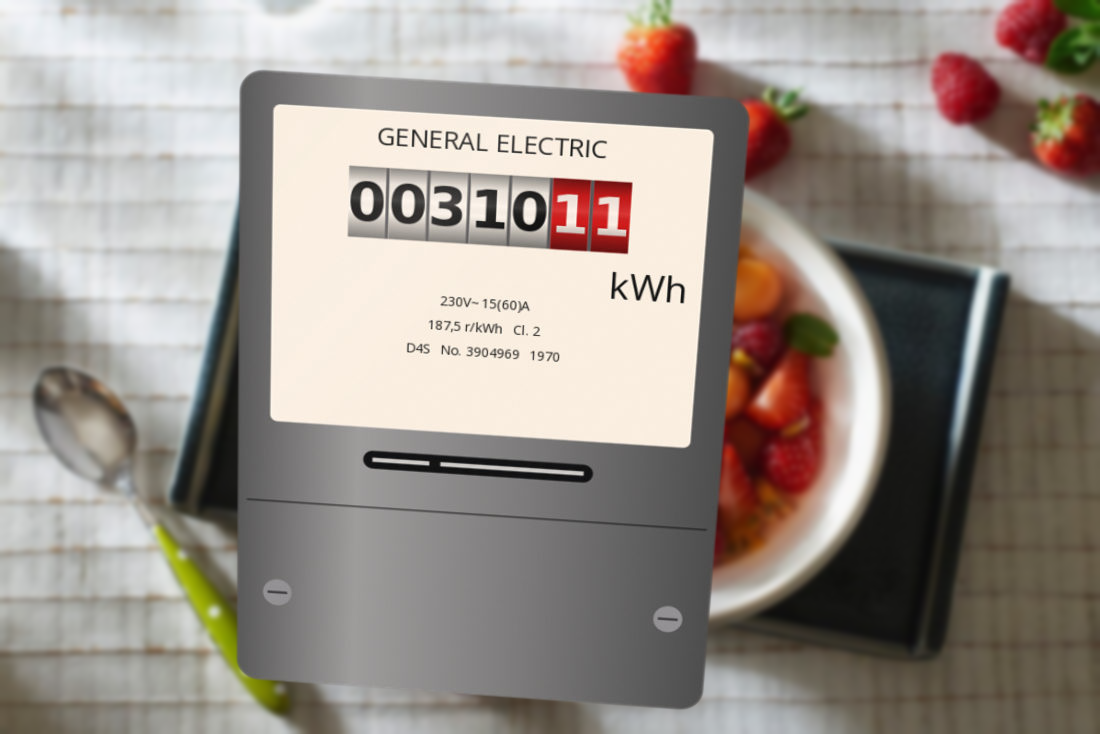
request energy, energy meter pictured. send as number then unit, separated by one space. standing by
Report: 310.11 kWh
